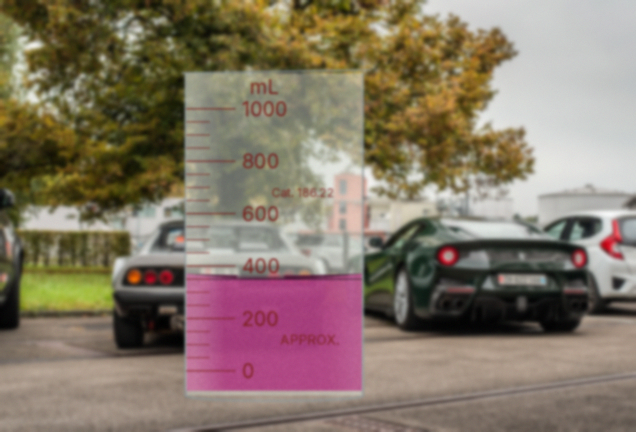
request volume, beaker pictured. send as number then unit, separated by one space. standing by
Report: 350 mL
